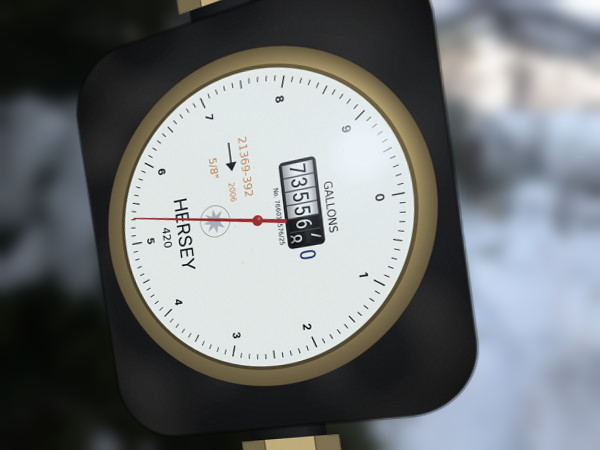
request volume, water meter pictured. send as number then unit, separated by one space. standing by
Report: 7355675.3 gal
